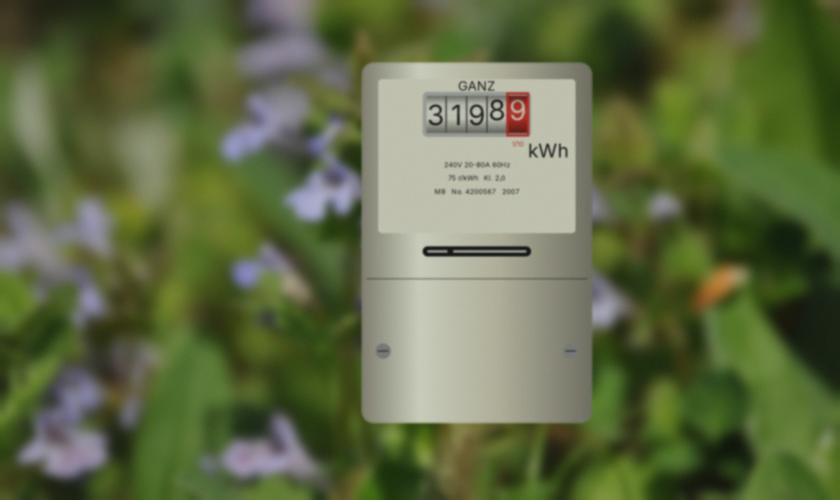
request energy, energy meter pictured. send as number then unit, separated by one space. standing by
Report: 3198.9 kWh
